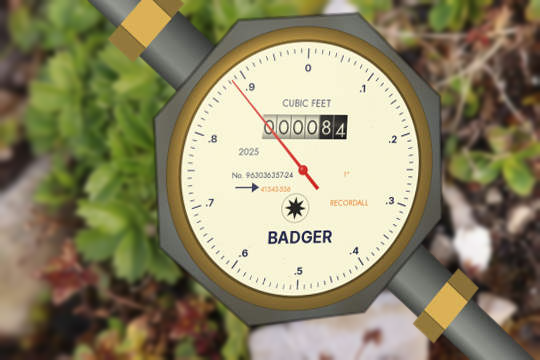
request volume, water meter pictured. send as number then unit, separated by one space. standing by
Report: 83.88 ft³
